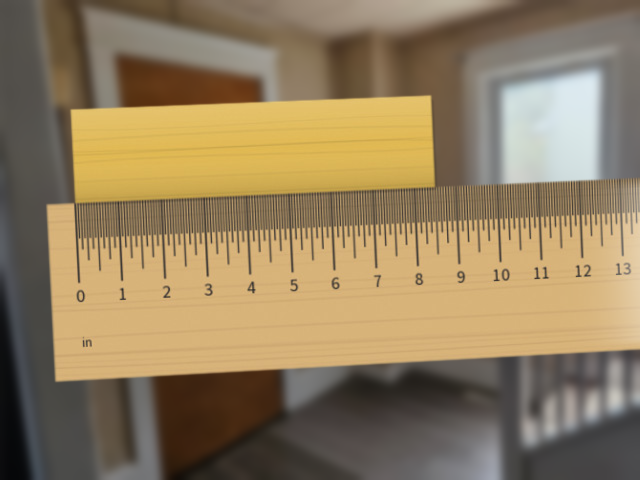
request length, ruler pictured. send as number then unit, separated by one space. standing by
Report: 8.5 in
